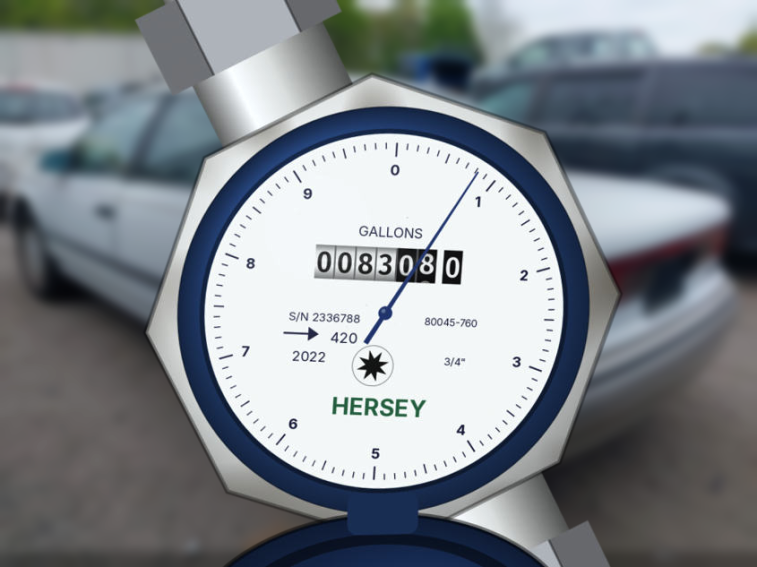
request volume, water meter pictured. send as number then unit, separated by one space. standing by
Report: 83080.8 gal
